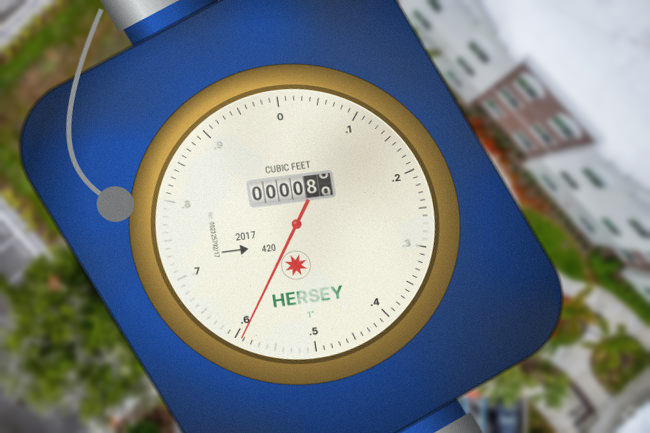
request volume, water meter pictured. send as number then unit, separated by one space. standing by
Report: 88.59 ft³
